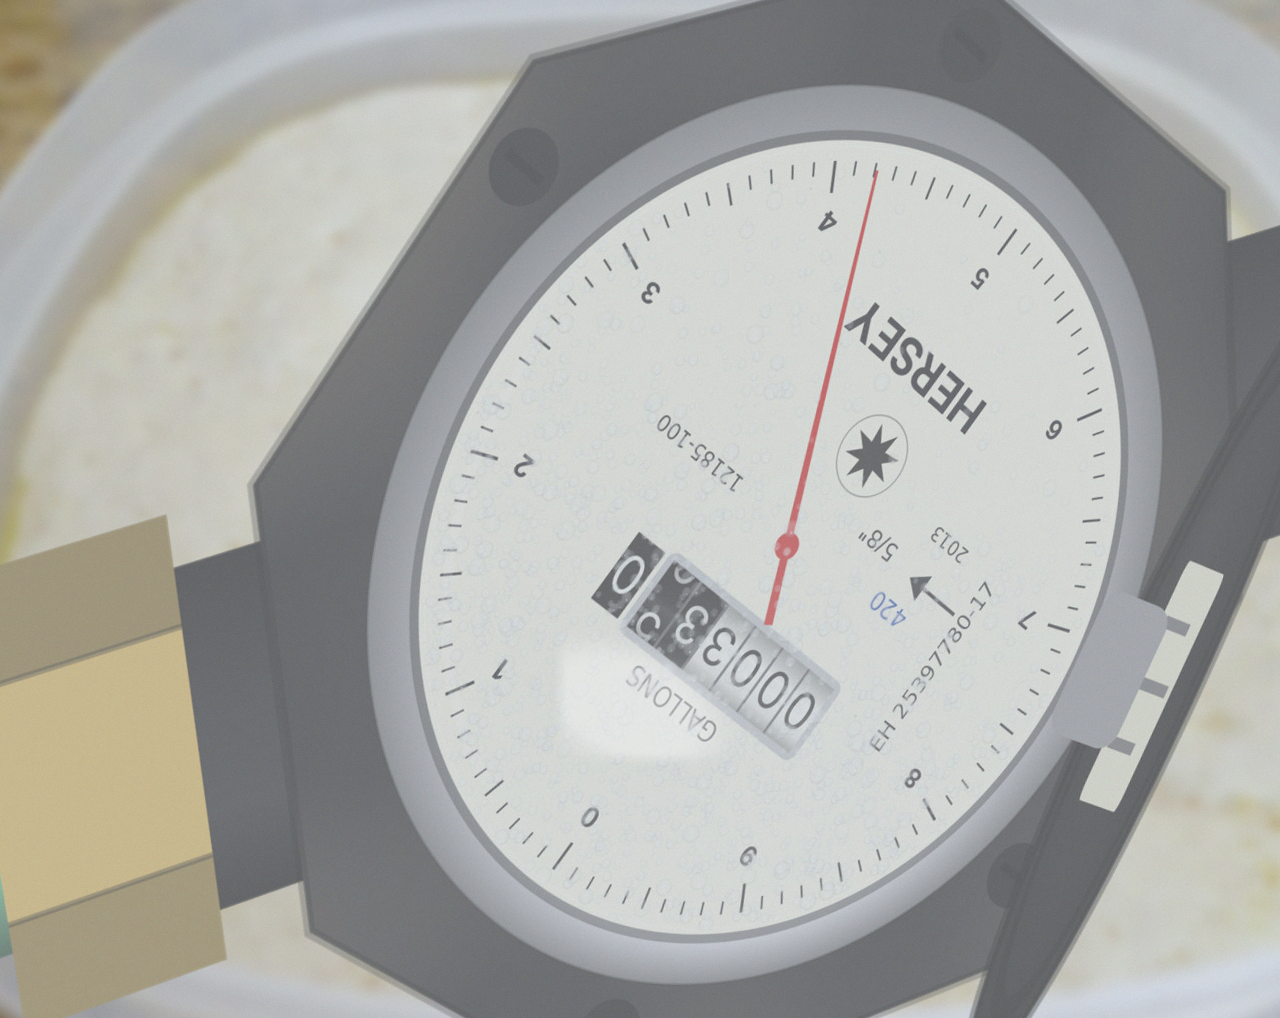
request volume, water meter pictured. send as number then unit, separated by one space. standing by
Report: 3354.2 gal
